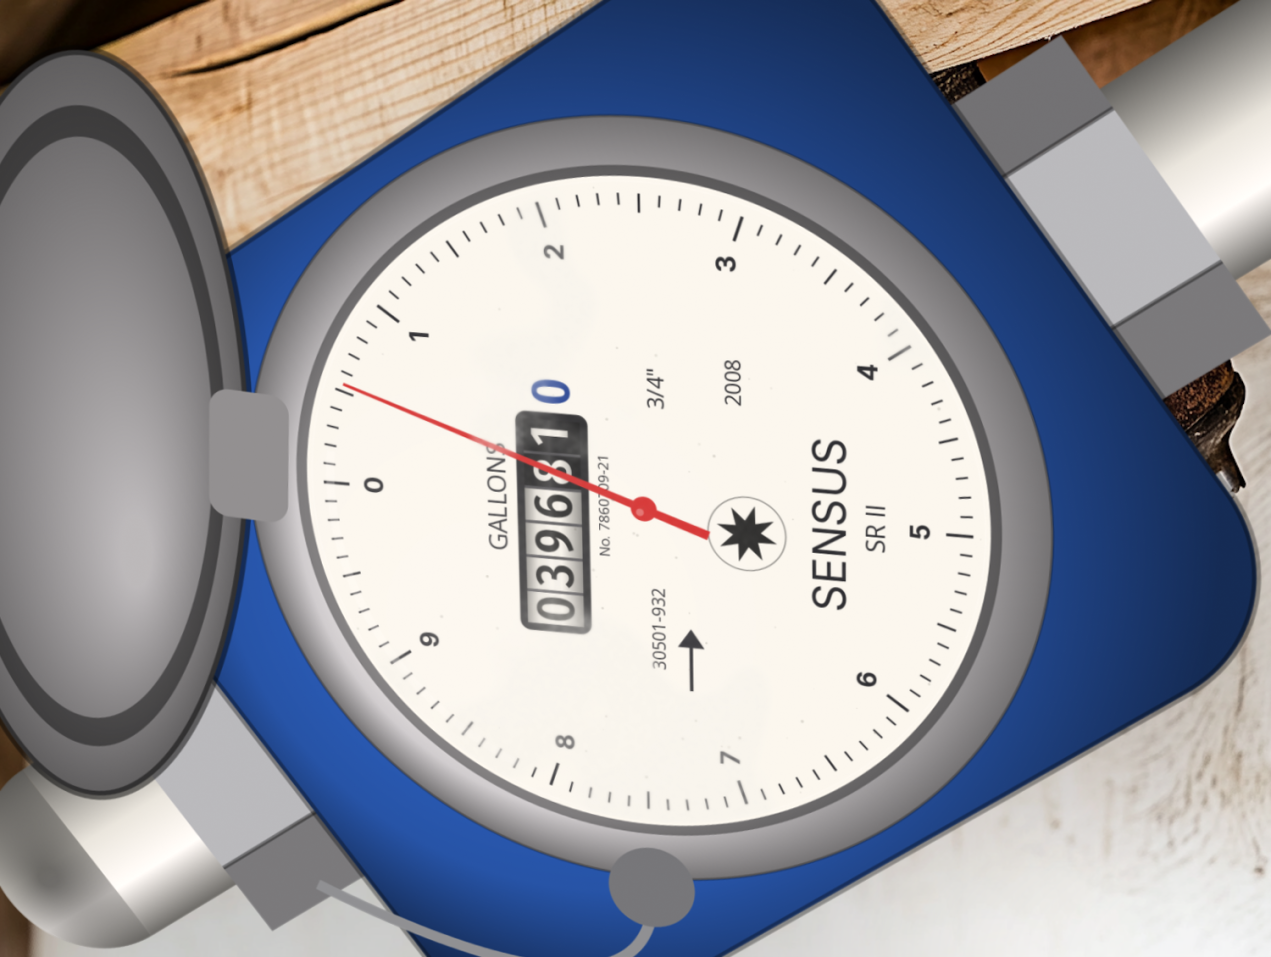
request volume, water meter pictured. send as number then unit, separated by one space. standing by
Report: 396810.5 gal
